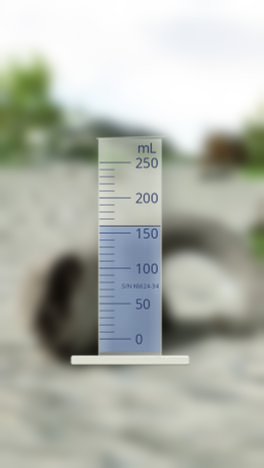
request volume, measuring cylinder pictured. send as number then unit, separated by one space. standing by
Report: 160 mL
